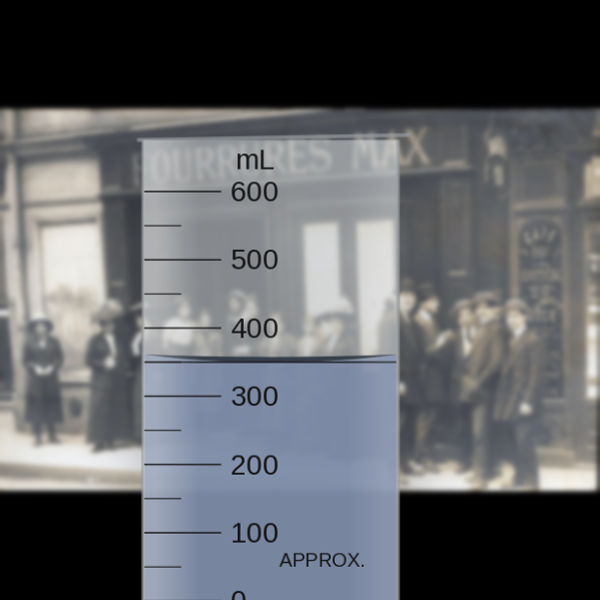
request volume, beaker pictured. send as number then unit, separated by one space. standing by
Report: 350 mL
